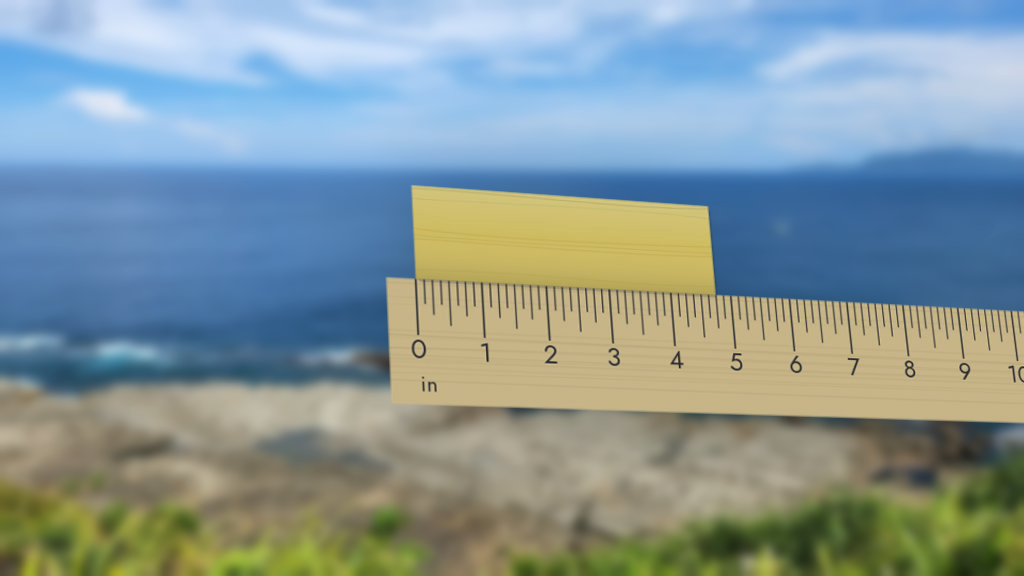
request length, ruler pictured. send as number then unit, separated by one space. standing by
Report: 4.75 in
